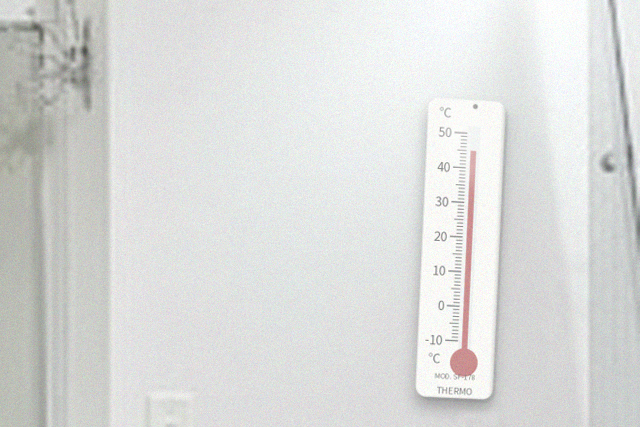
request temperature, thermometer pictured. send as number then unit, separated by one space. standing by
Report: 45 °C
